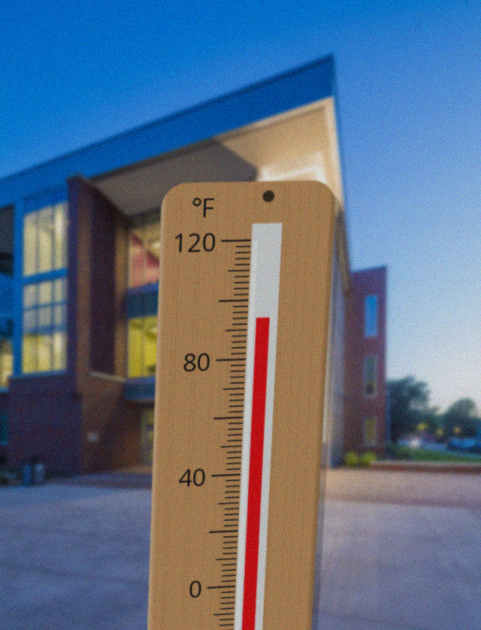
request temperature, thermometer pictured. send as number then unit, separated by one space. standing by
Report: 94 °F
